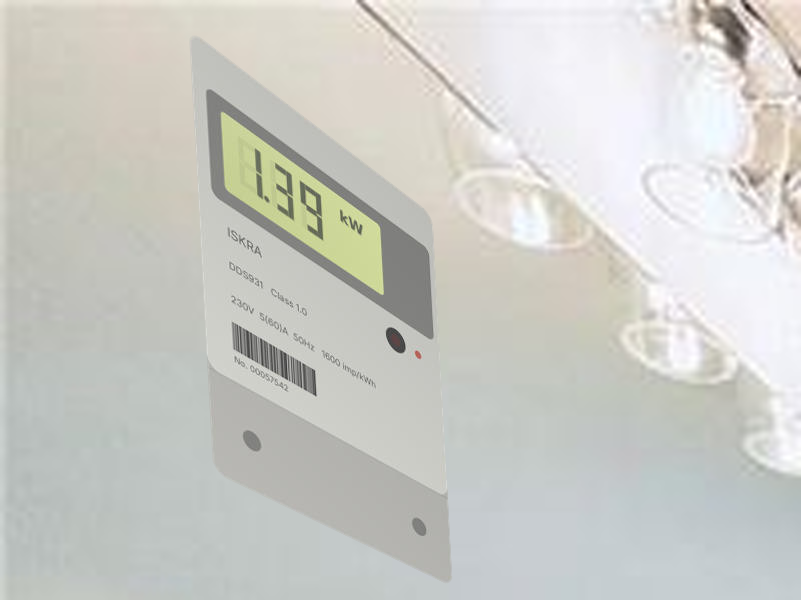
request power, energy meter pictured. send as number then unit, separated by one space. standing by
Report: 1.39 kW
